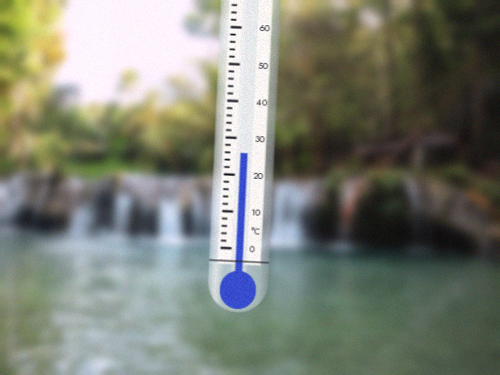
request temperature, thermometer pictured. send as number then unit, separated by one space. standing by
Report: 26 °C
